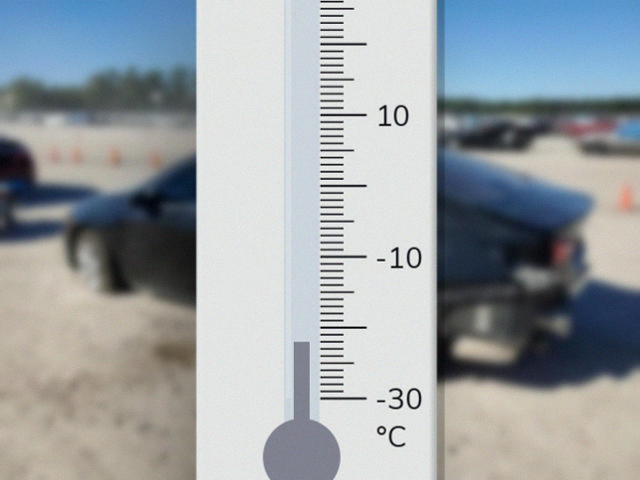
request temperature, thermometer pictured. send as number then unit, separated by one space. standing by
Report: -22 °C
